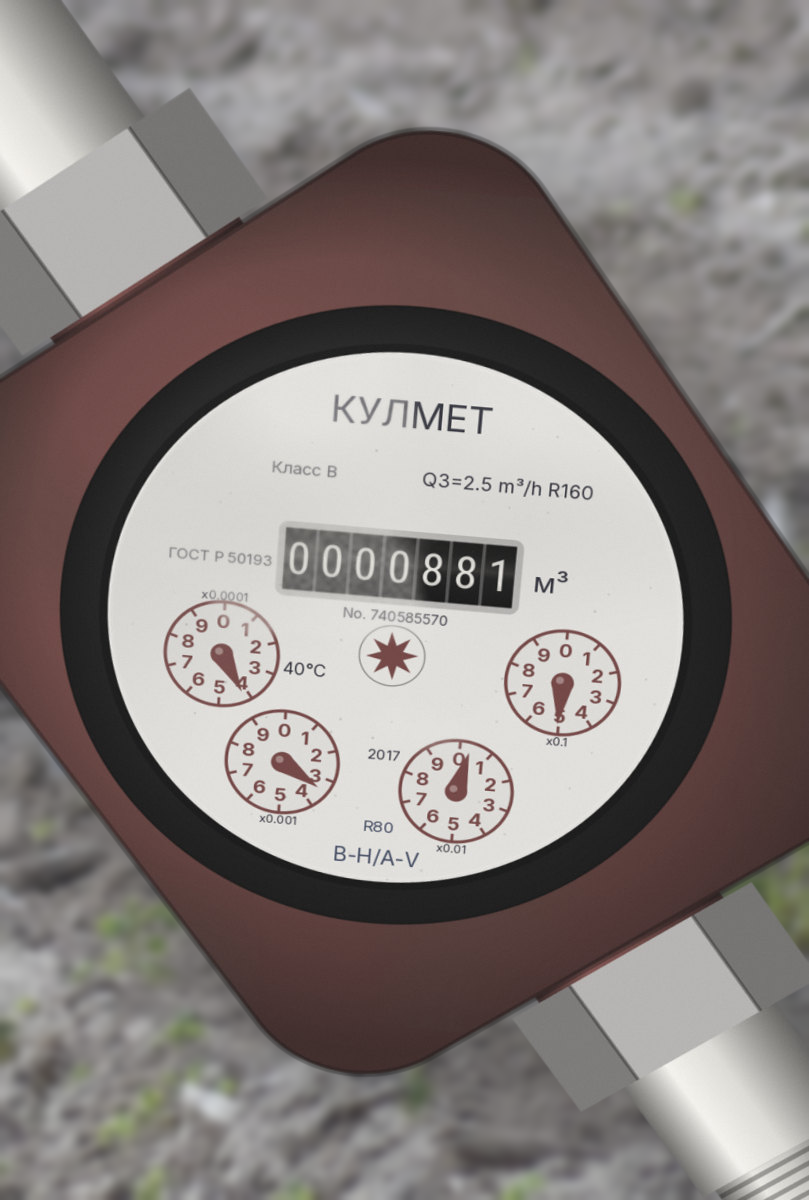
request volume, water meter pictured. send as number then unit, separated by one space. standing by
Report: 881.5034 m³
